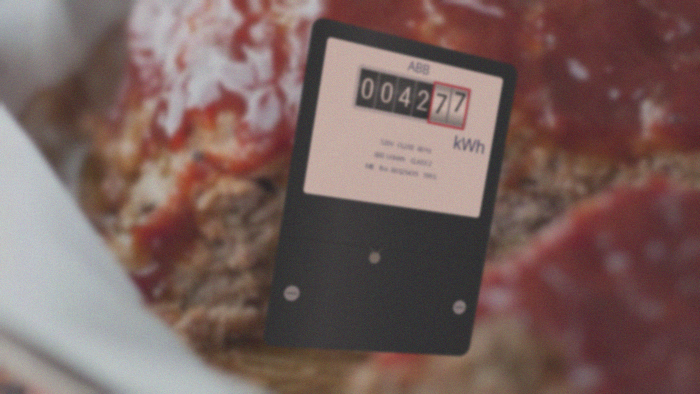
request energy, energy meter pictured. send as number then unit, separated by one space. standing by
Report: 42.77 kWh
